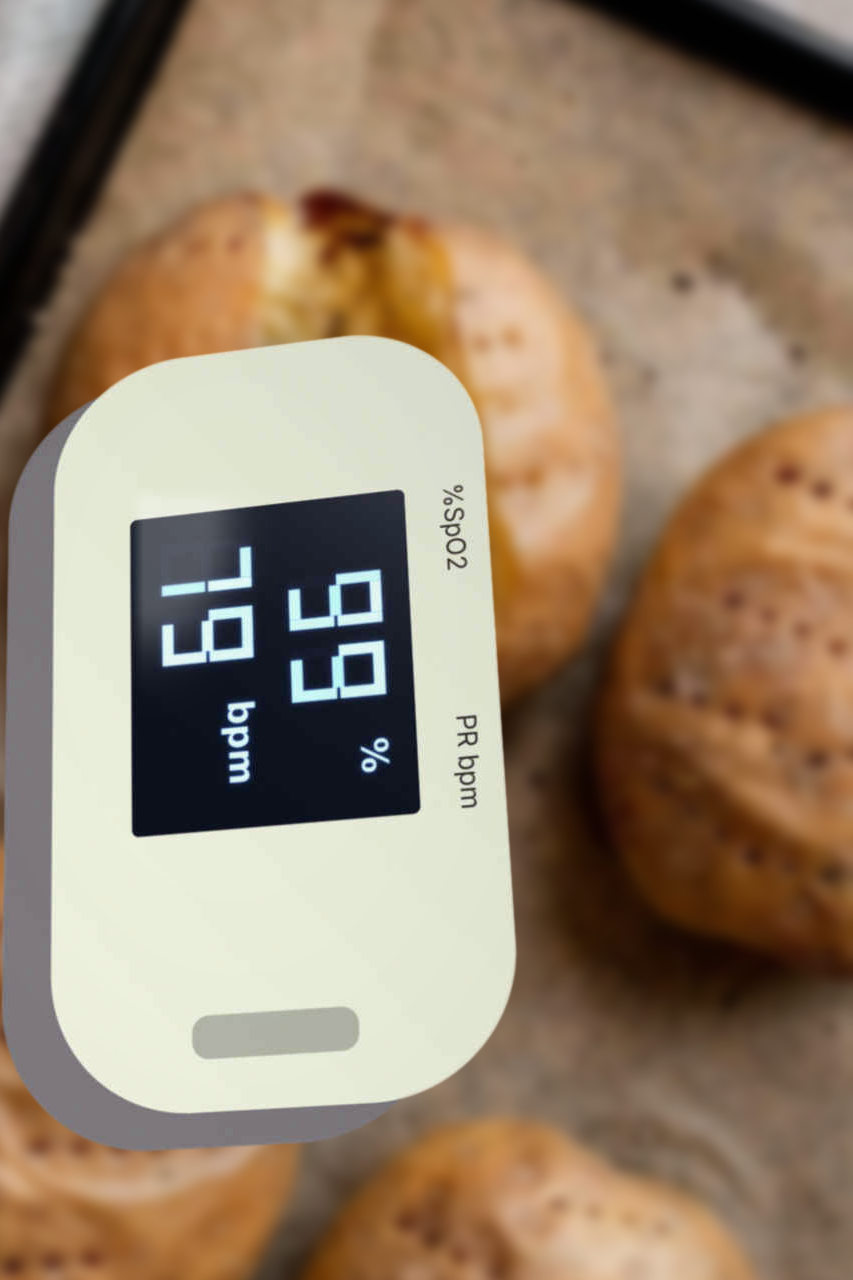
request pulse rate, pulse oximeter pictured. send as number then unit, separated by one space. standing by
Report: 79 bpm
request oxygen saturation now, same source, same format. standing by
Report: 99 %
